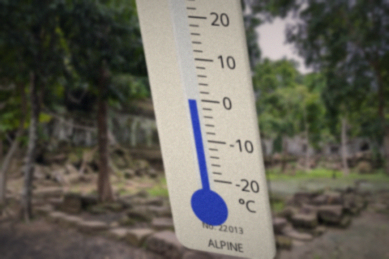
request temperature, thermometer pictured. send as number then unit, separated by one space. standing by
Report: 0 °C
